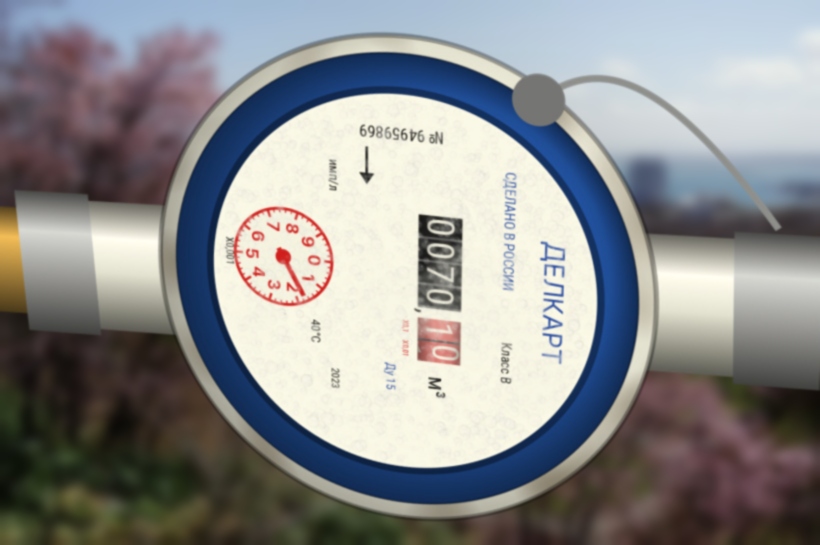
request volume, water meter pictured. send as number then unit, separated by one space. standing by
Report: 70.101 m³
